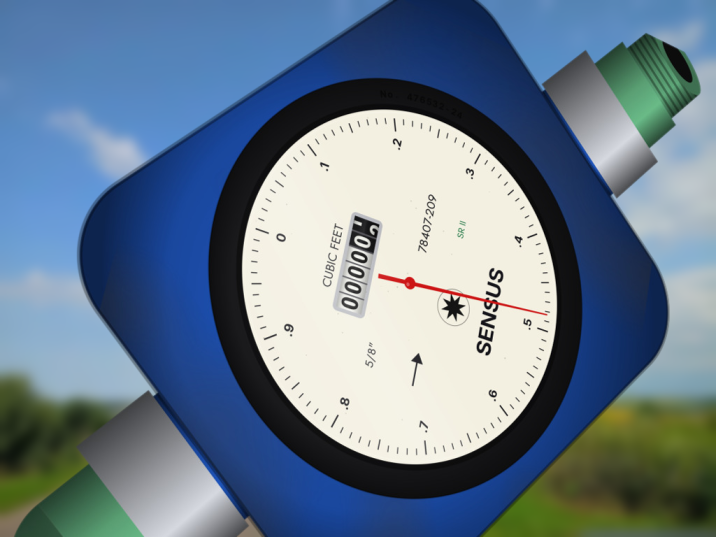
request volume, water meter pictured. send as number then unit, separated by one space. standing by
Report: 1.48 ft³
